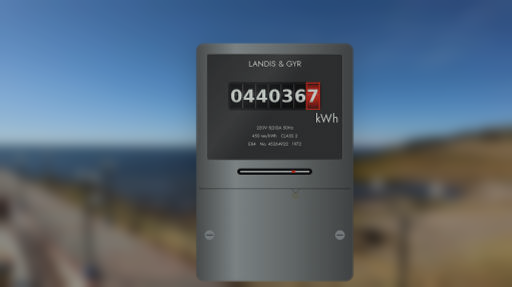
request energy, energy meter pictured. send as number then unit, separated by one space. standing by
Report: 44036.7 kWh
